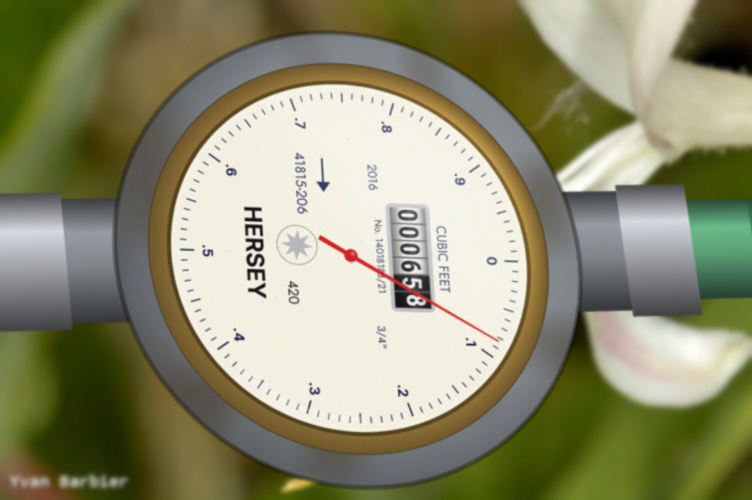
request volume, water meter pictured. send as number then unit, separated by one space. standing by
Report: 658.08 ft³
